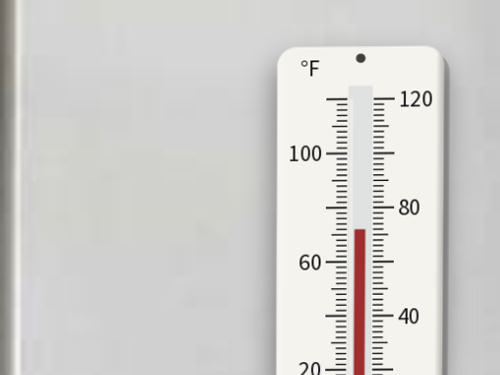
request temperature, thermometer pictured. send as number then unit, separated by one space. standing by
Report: 72 °F
